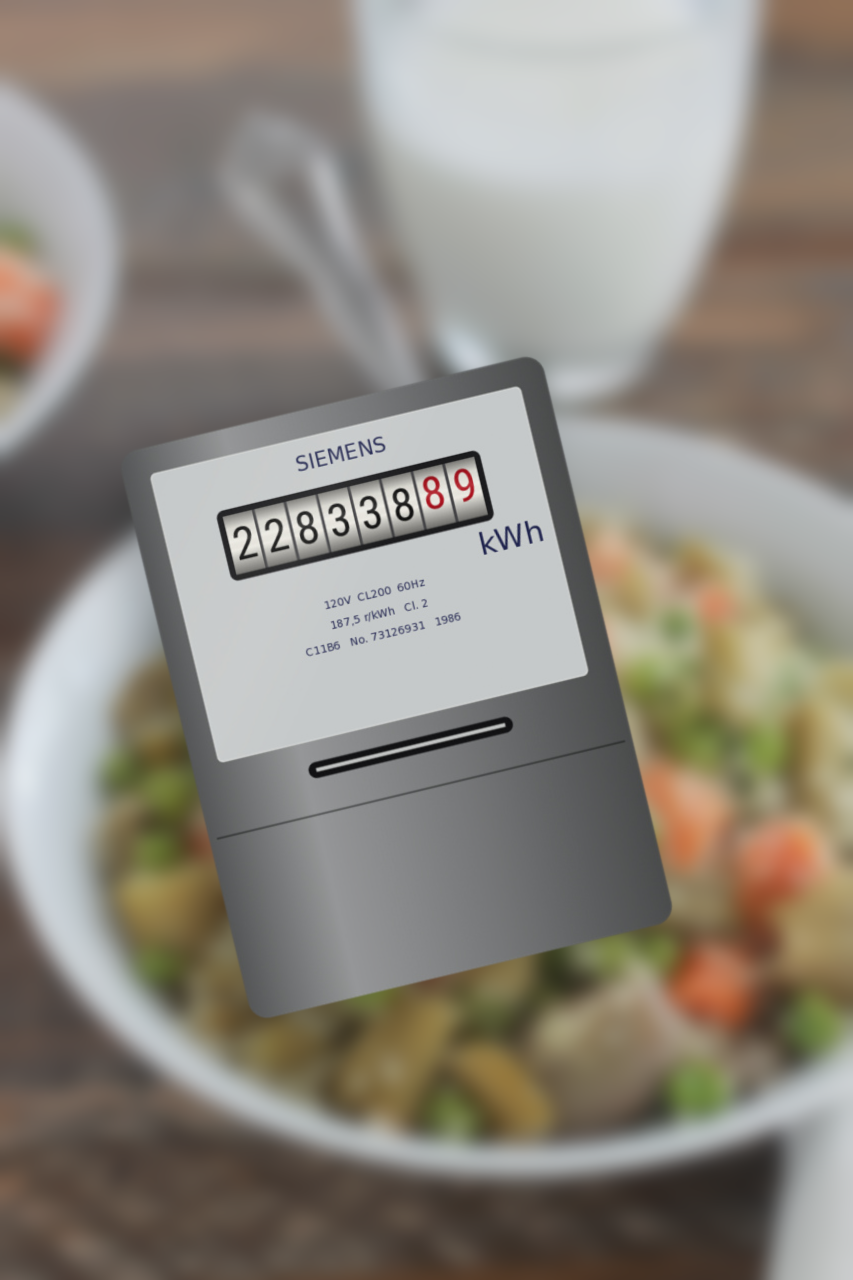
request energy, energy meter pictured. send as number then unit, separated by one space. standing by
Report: 228338.89 kWh
